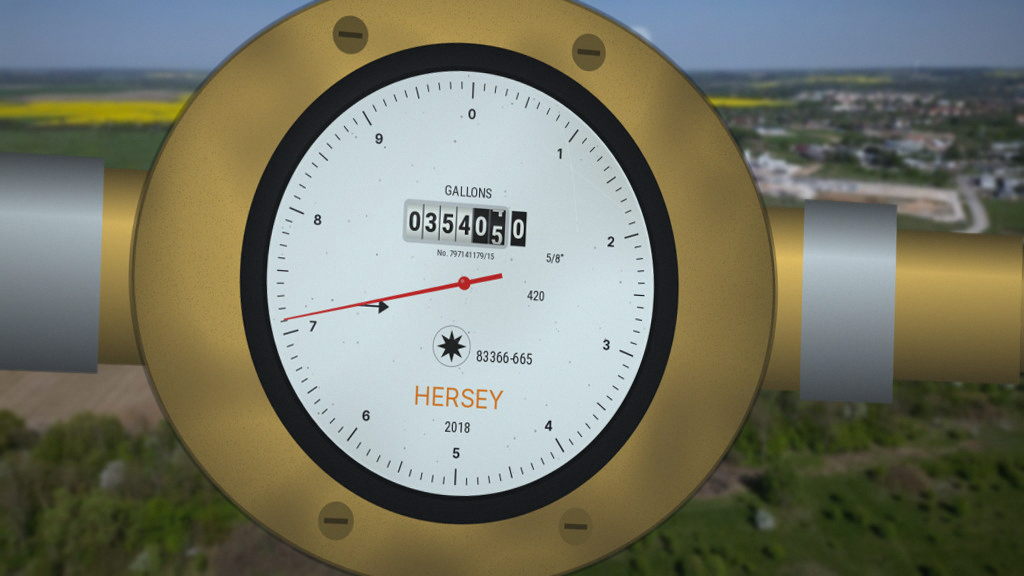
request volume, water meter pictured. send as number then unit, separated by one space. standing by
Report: 354047.1 gal
